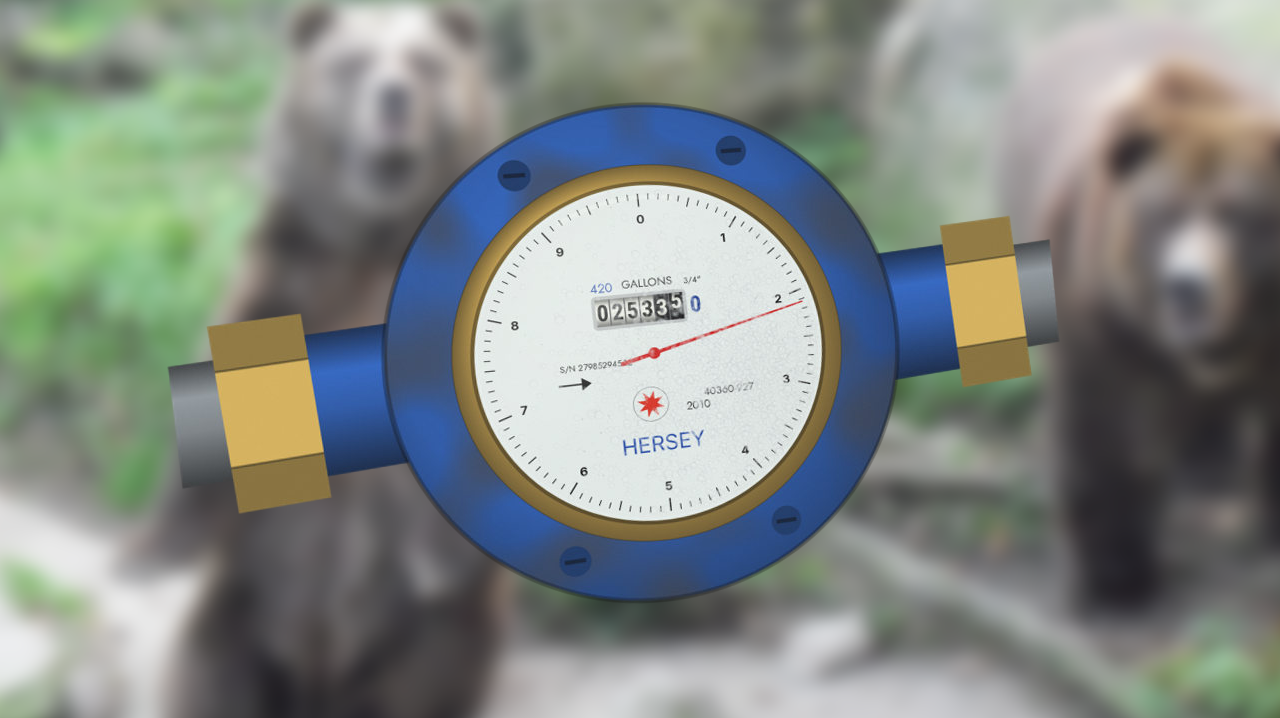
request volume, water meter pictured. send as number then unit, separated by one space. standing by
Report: 253352.1 gal
